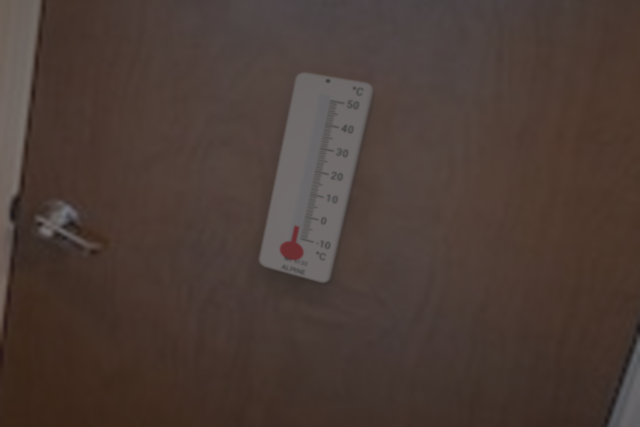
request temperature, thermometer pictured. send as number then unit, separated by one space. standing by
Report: -5 °C
